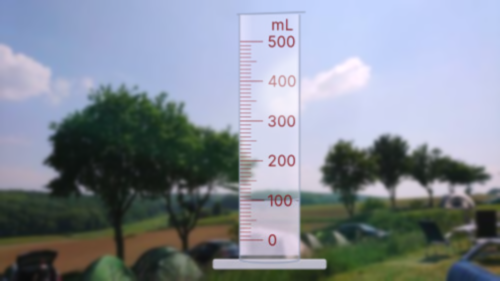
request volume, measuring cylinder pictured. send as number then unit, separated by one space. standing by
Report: 100 mL
